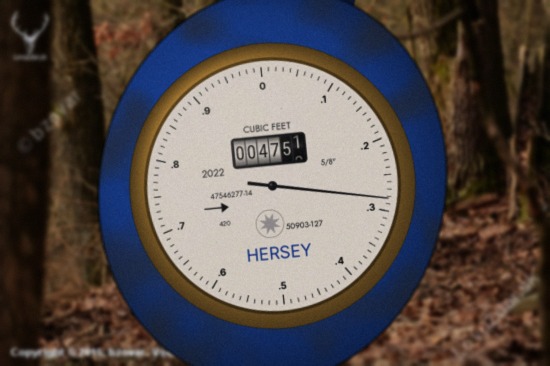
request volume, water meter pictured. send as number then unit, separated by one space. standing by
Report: 4751.28 ft³
